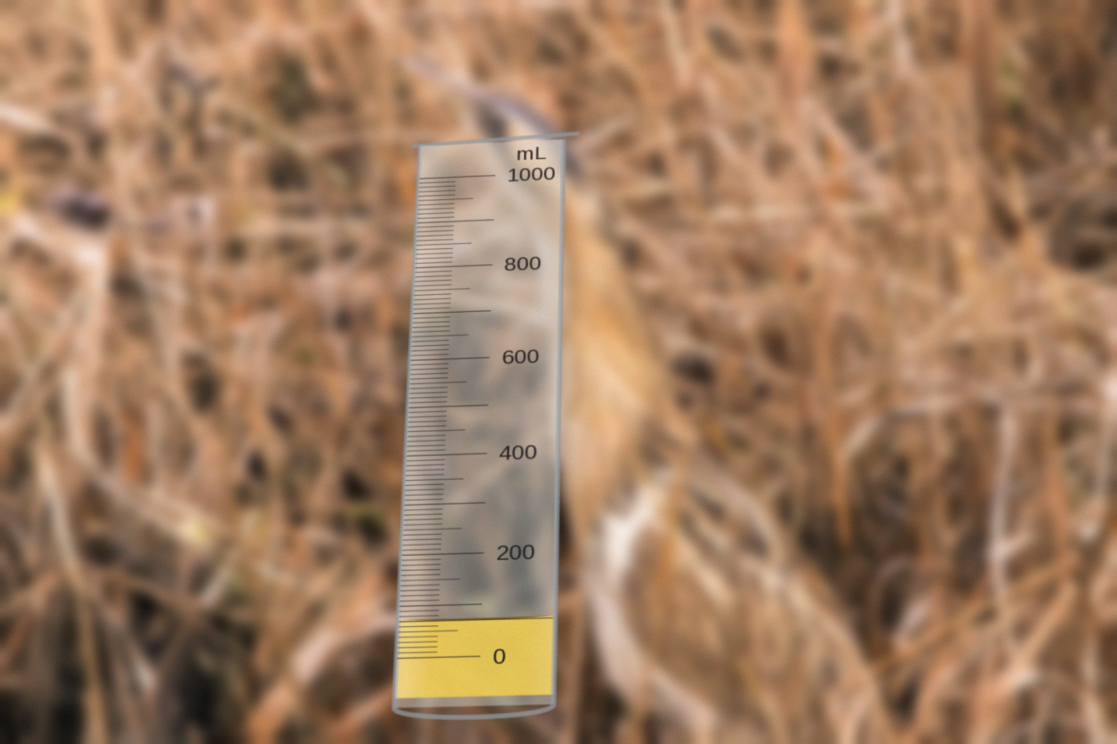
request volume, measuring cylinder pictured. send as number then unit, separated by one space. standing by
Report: 70 mL
